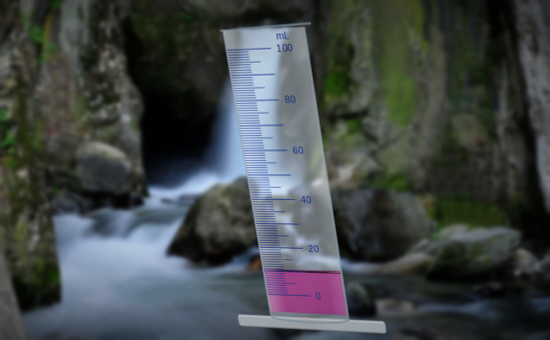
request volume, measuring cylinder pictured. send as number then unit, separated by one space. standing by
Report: 10 mL
